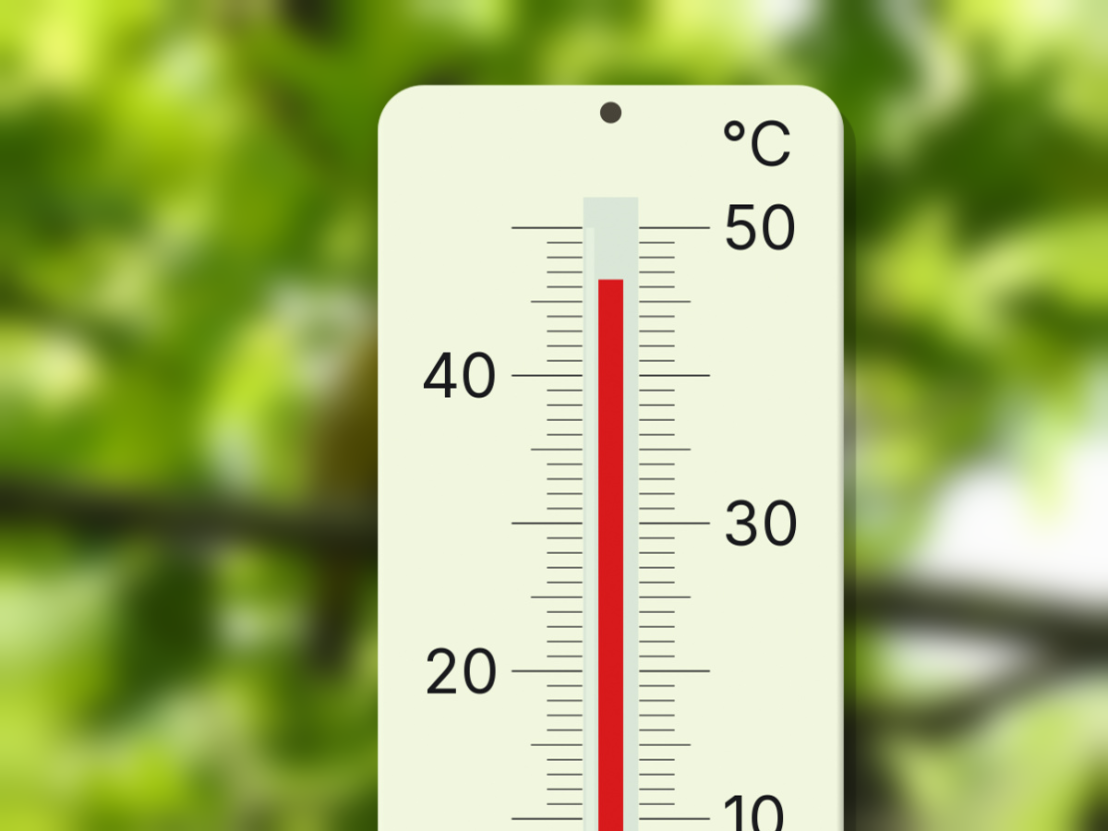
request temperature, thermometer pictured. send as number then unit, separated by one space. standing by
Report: 46.5 °C
